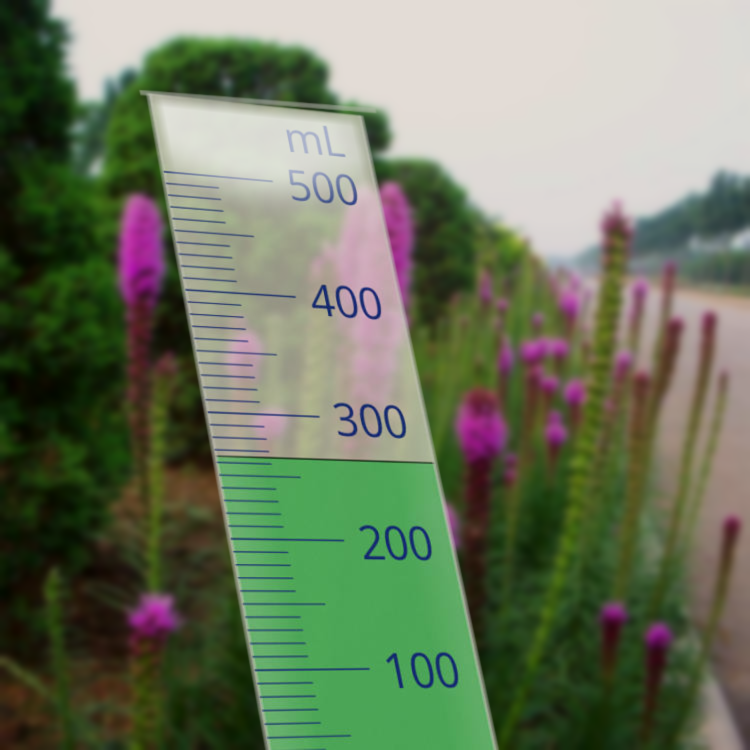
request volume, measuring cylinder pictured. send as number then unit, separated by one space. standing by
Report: 265 mL
